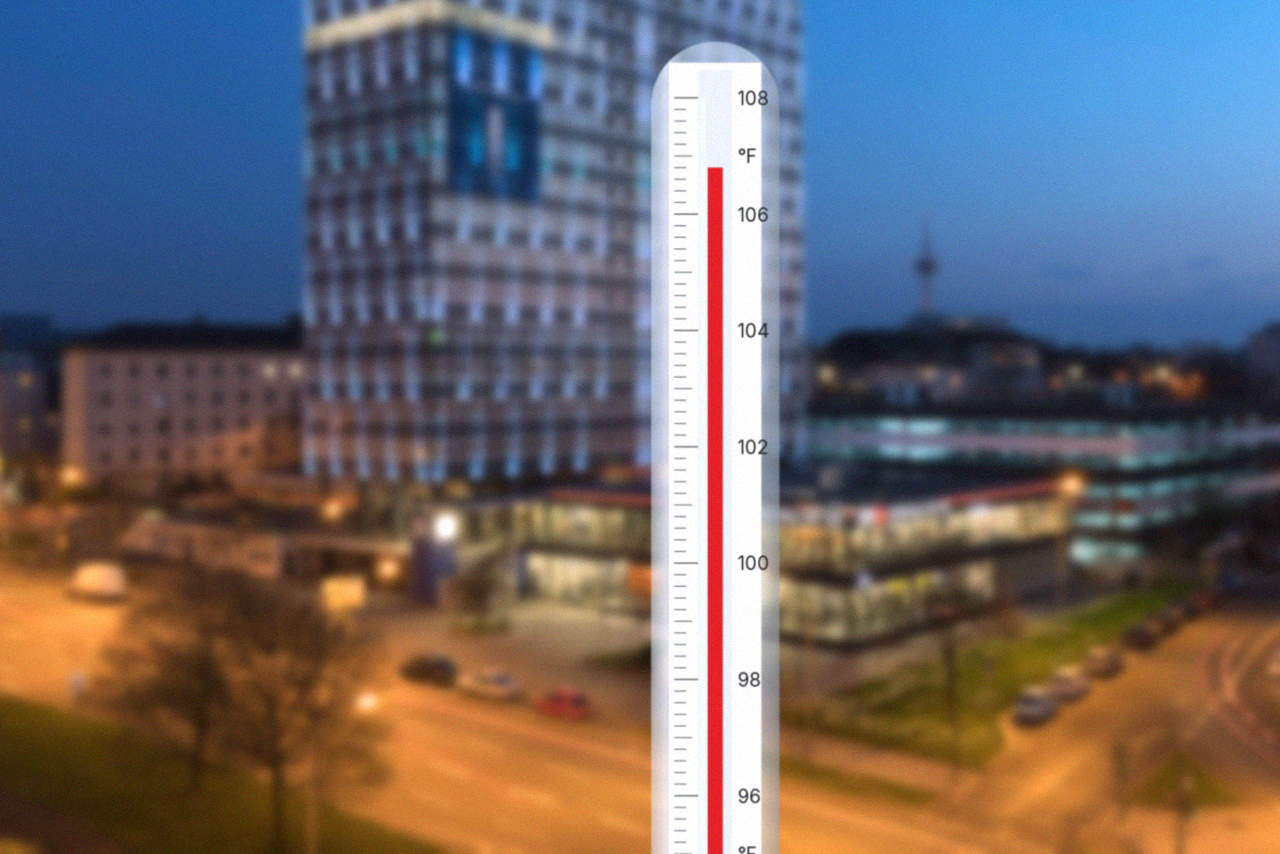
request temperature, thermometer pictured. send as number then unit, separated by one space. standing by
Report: 106.8 °F
